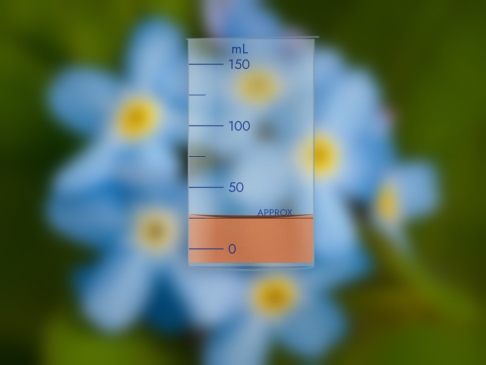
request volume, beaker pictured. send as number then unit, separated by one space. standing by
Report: 25 mL
